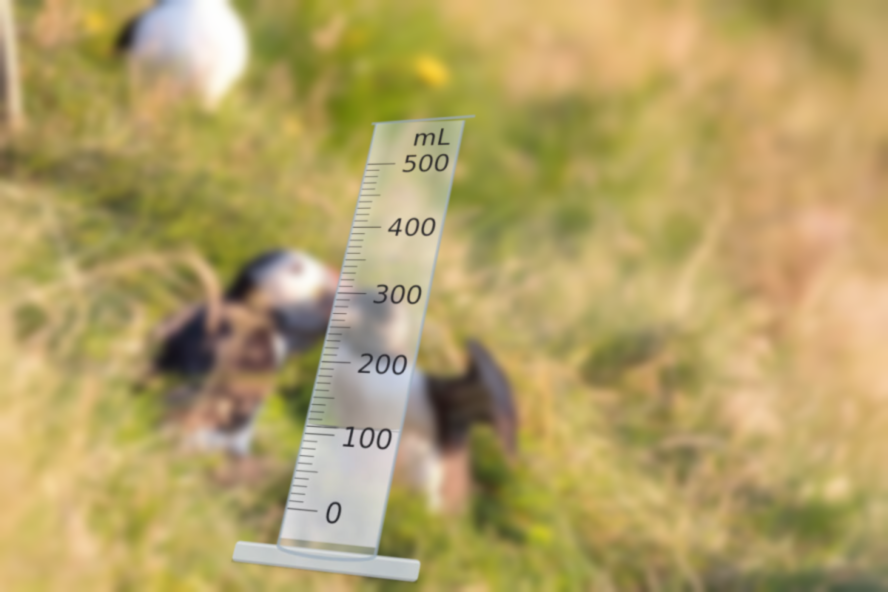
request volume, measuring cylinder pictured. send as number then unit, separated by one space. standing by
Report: 110 mL
